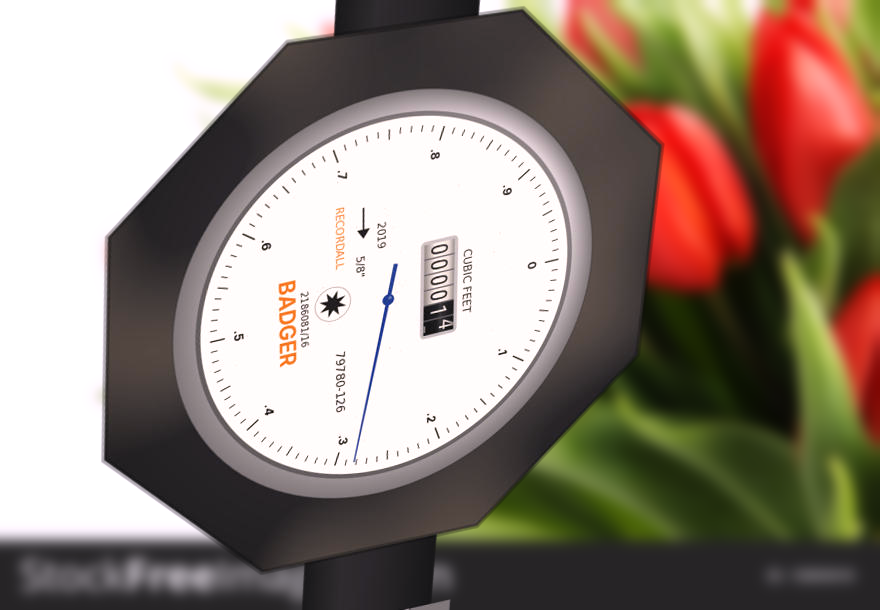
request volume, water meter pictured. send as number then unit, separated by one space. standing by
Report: 14.28 ft³
